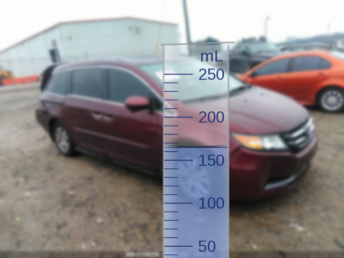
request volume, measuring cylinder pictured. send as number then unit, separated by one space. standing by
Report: 165 mL
